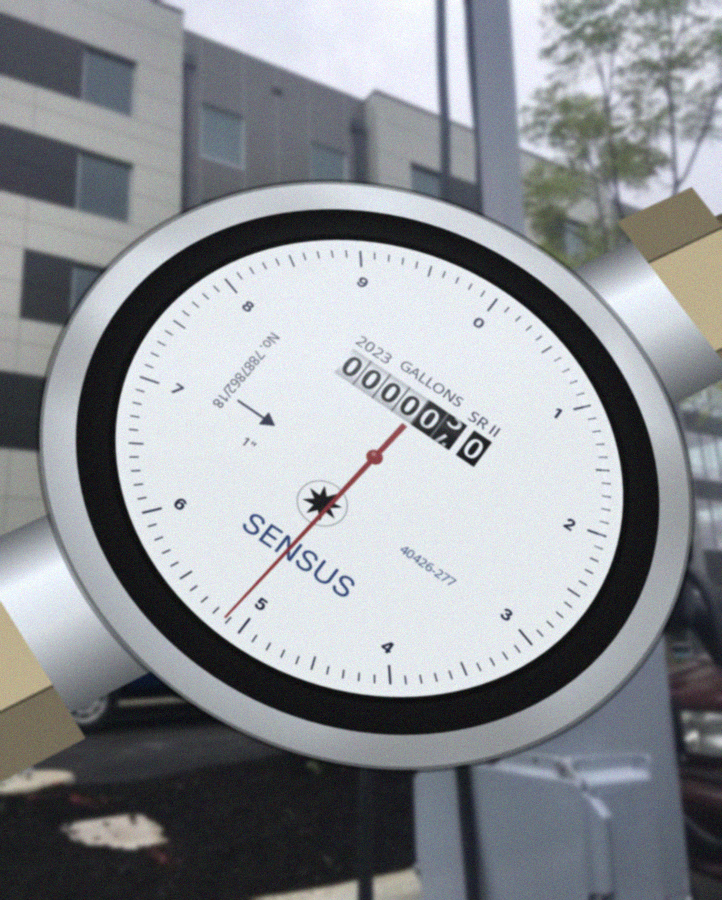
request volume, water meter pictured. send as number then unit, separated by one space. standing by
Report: 35.1 gal
